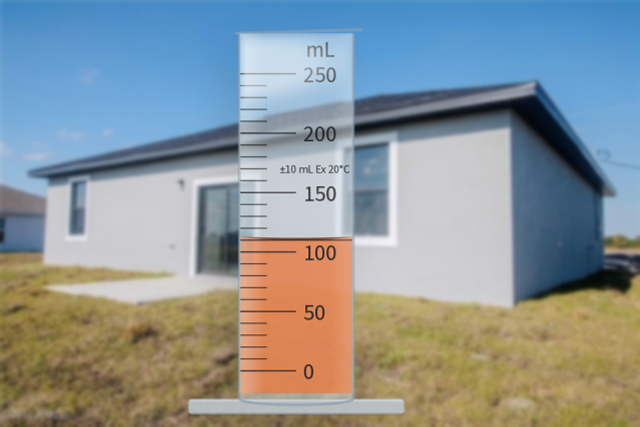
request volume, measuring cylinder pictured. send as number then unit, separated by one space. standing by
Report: 110 mL
